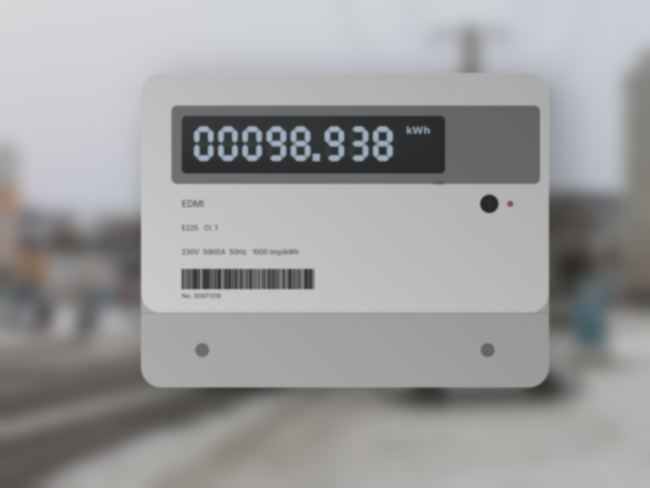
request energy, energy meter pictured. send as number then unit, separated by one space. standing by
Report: 98.938 kWh
